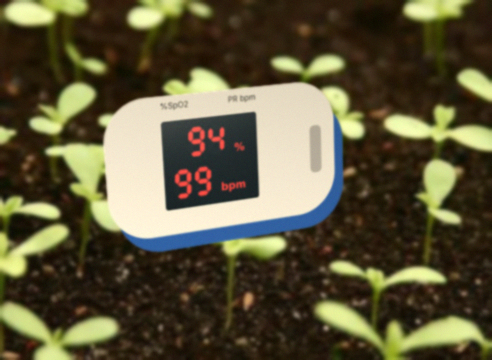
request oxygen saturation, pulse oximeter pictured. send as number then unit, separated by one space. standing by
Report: 94 %
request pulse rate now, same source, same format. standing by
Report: 99 bpm
